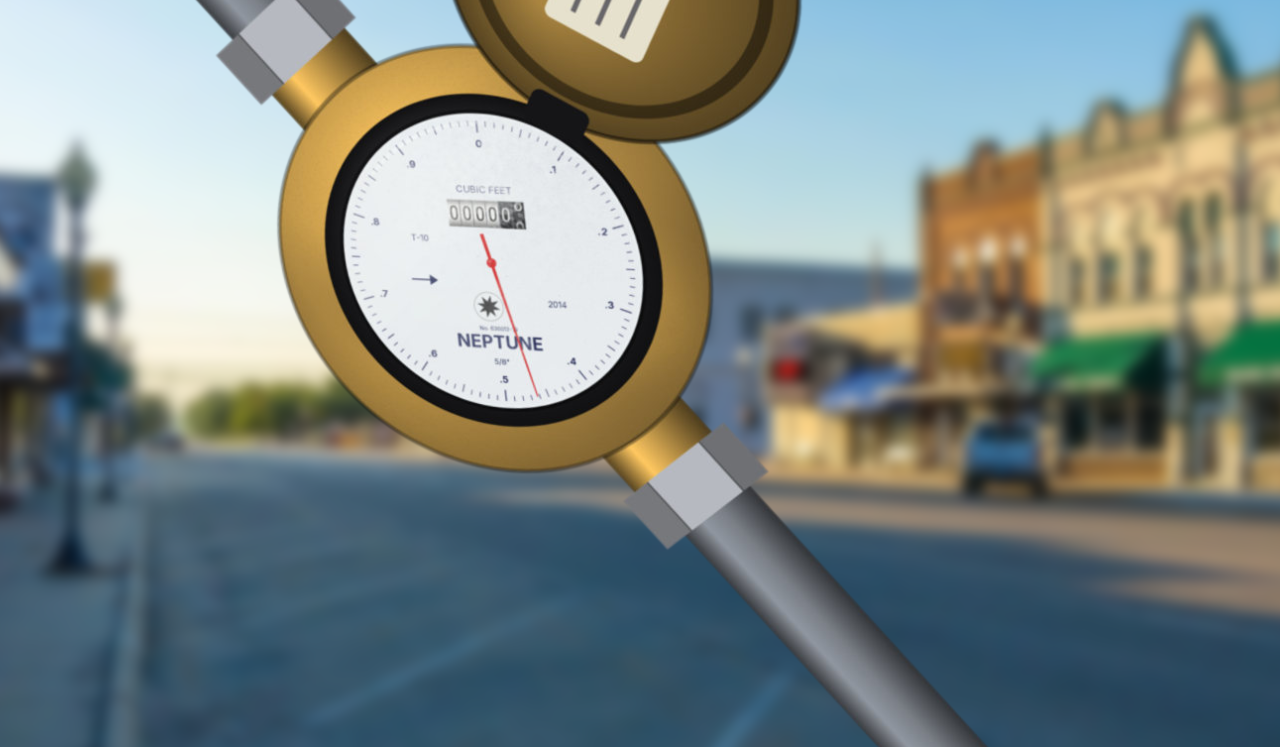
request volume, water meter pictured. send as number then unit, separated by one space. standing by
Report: 8.46 ft³
